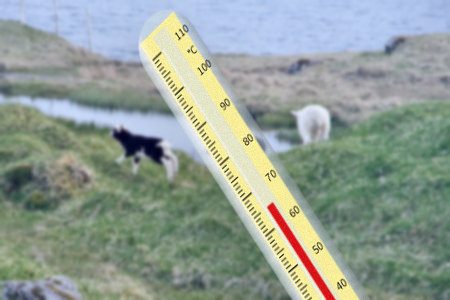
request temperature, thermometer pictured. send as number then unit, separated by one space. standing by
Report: 65 °C
